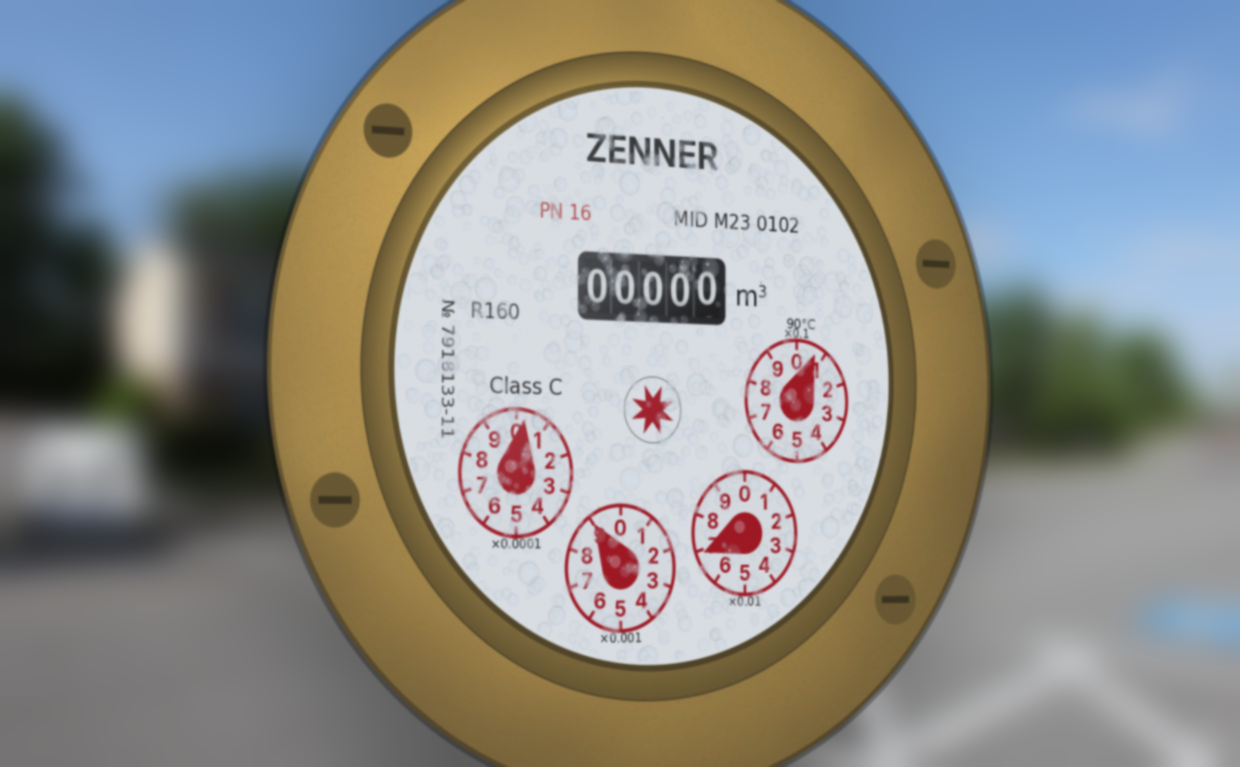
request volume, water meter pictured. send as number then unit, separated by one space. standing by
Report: 0.0690 m³
